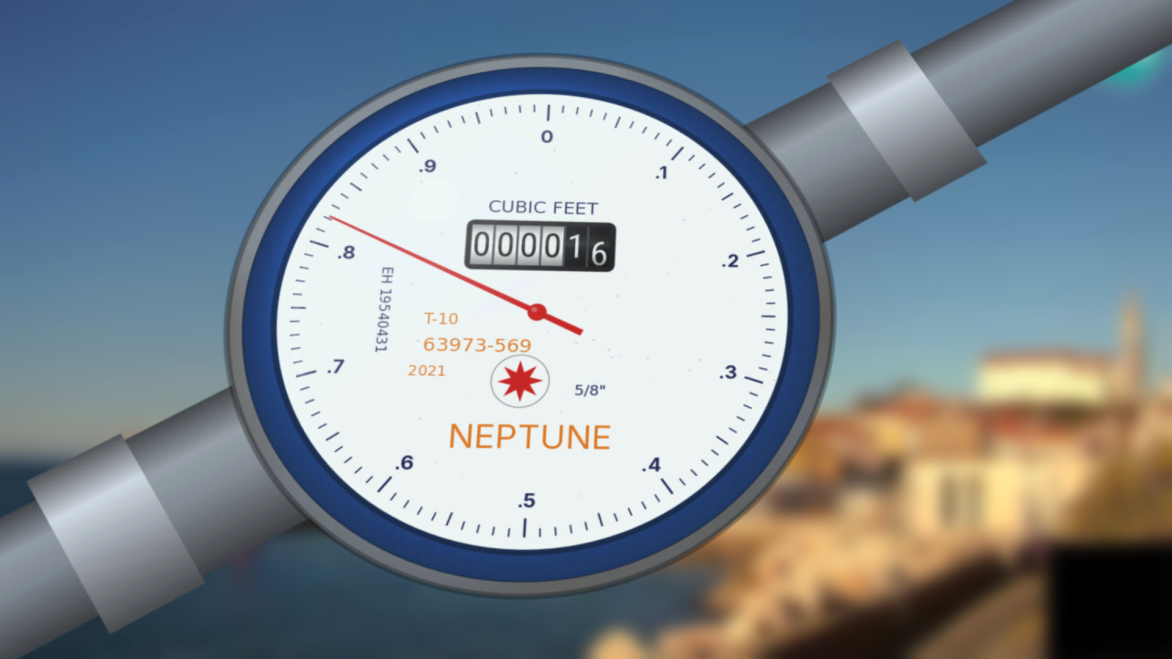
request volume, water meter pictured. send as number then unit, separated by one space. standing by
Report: 15.82 ft³
